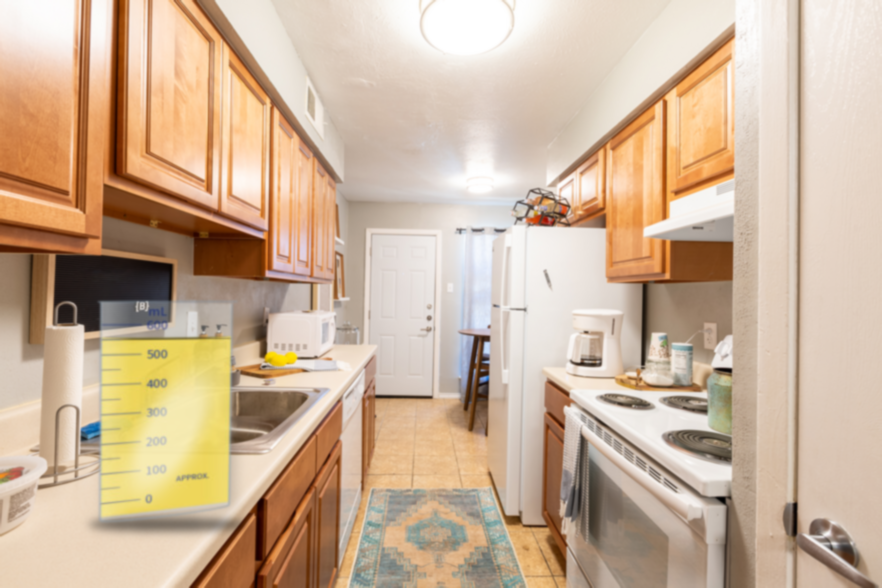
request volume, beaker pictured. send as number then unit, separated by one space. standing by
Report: 550 mL
